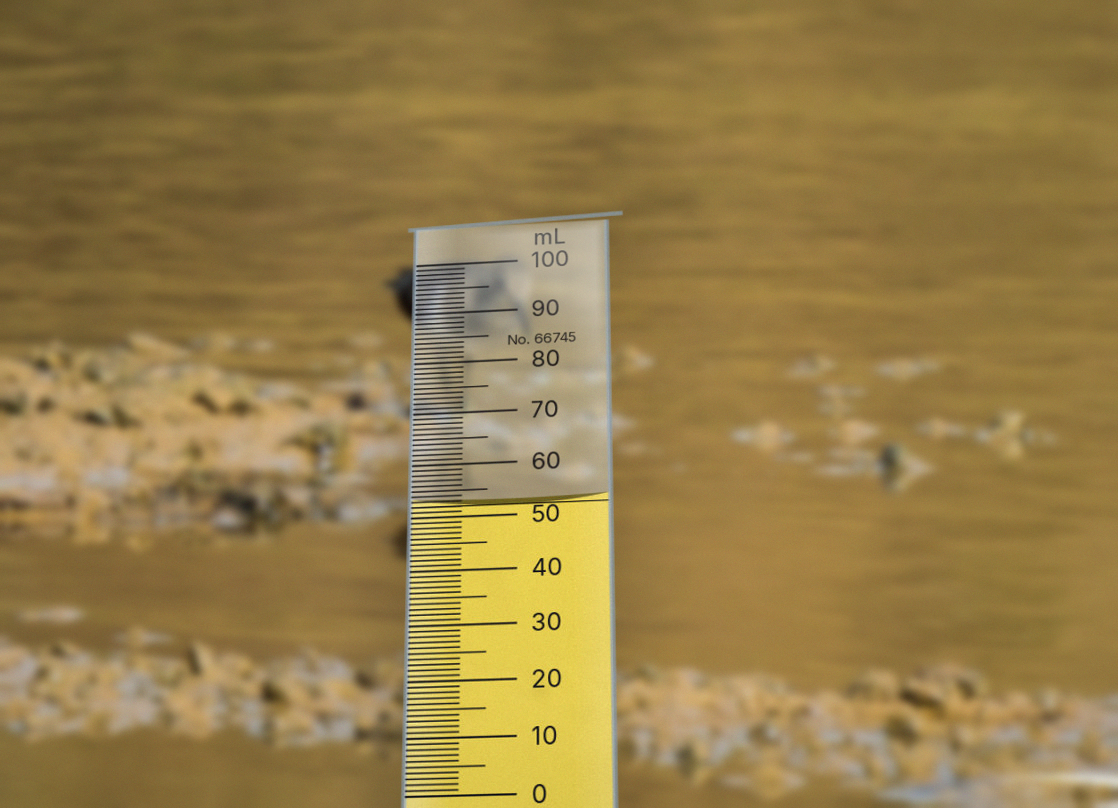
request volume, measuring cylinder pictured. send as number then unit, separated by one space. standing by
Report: 52 mL
